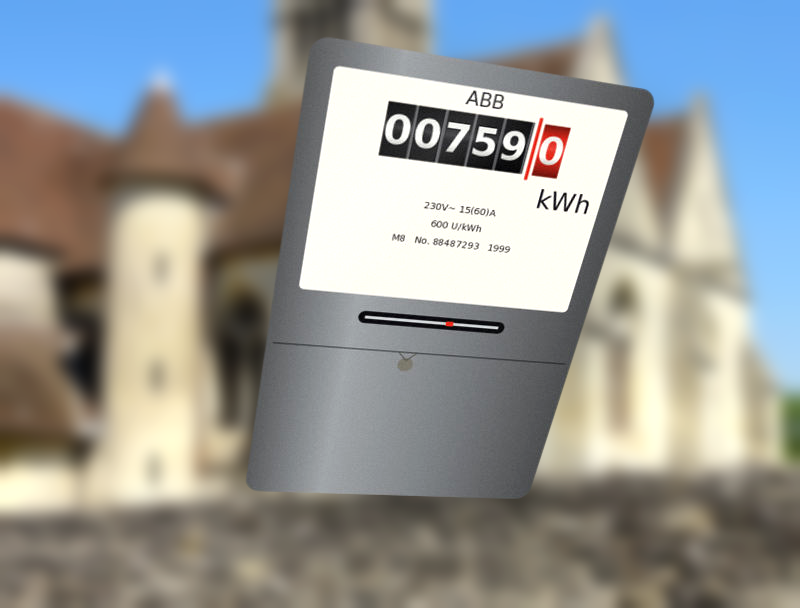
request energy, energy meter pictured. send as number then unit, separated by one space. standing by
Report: 759.0 kWh
